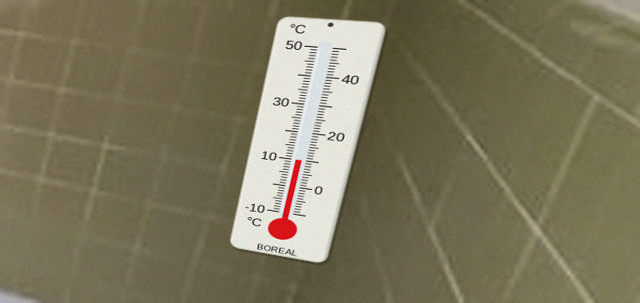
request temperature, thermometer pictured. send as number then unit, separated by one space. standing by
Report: 10 °C
